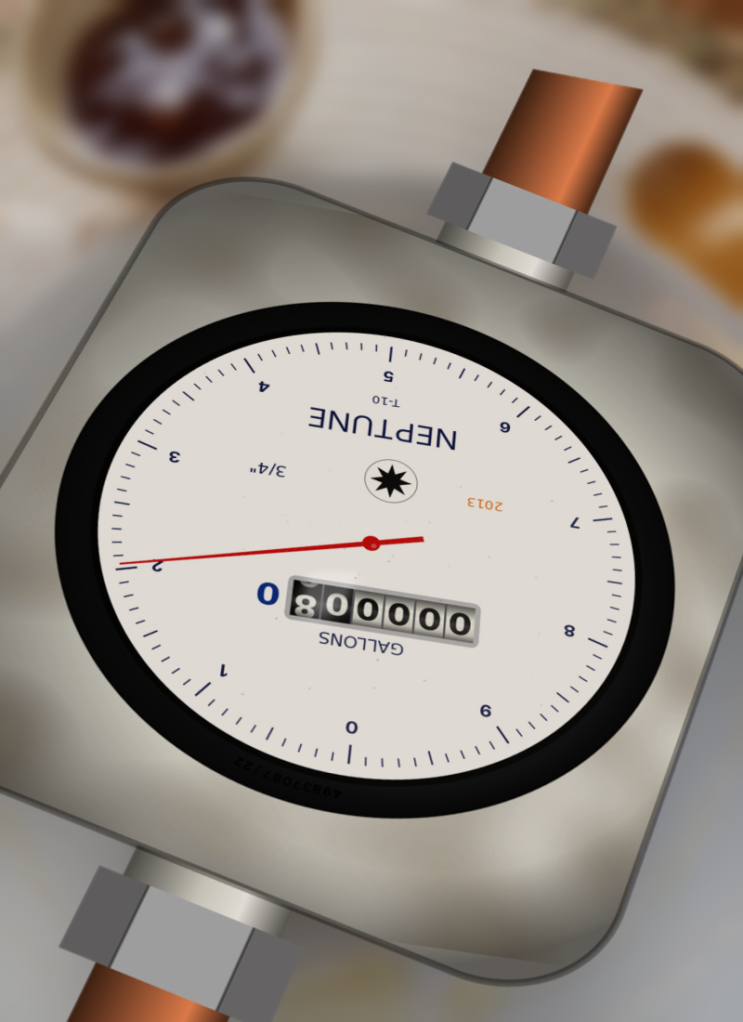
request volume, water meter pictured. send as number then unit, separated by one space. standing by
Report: 82.0 gal
